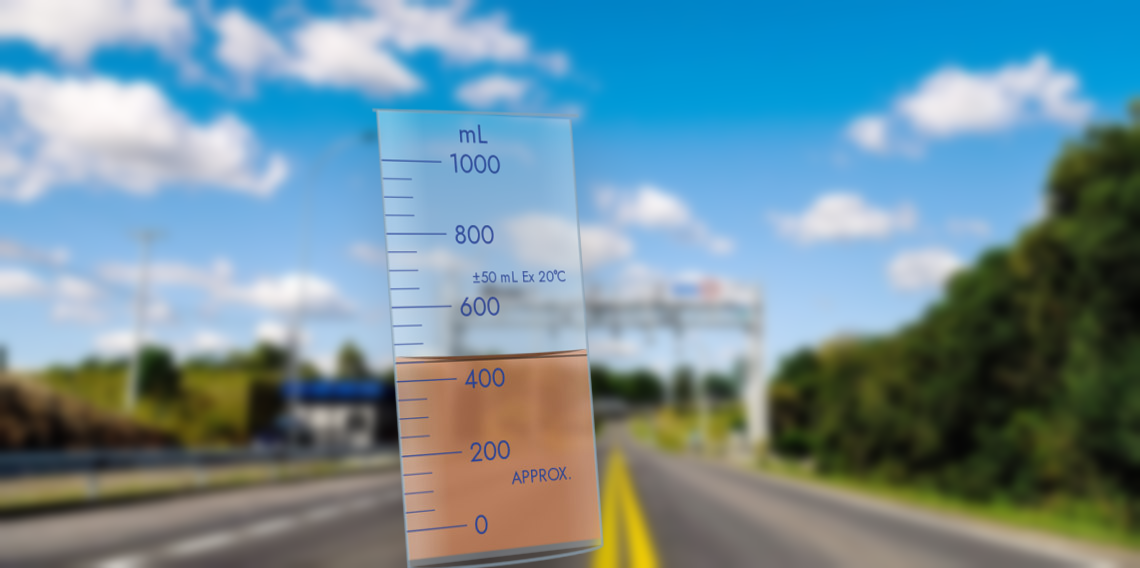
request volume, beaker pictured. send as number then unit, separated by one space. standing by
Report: 450 mL
